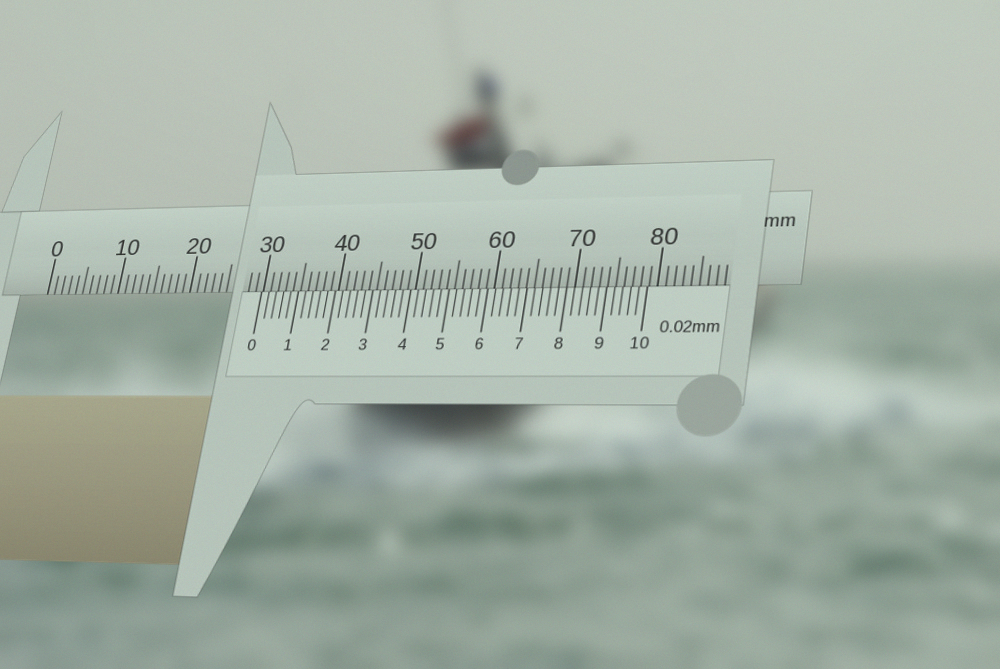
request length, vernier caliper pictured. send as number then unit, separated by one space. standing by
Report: 29.8 mm
